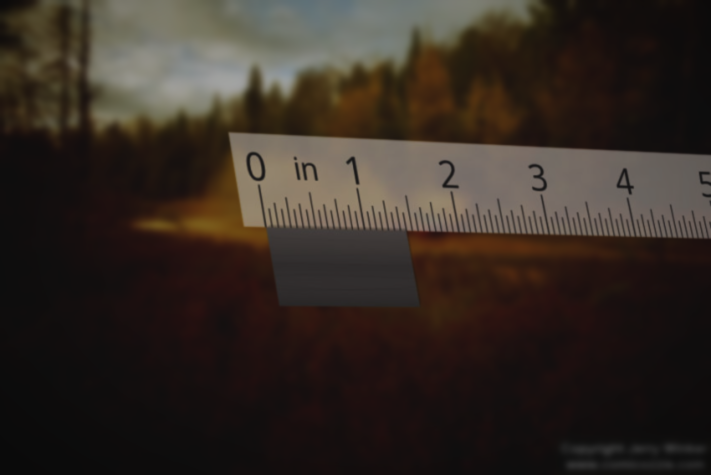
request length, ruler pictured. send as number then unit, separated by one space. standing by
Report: 1.4375 in
